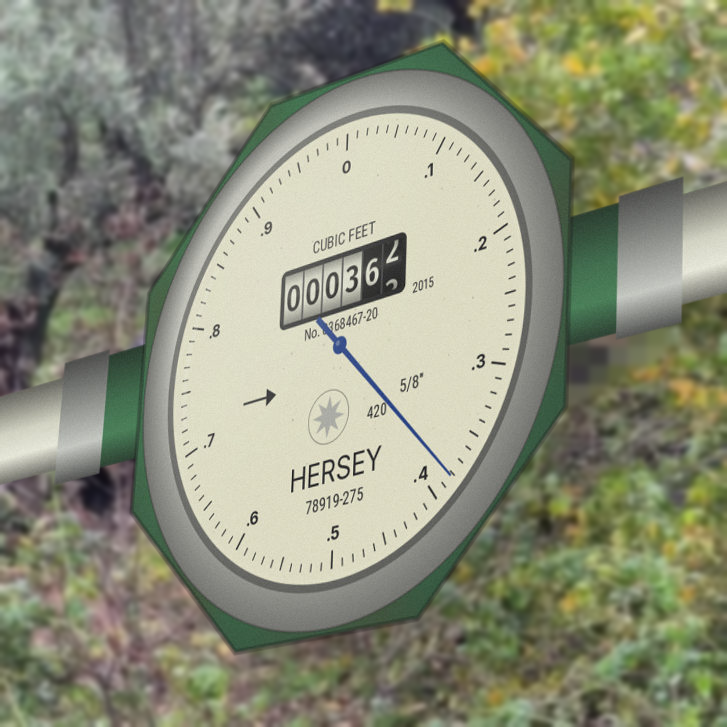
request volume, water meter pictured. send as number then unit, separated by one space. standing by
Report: 362.38 ft³
